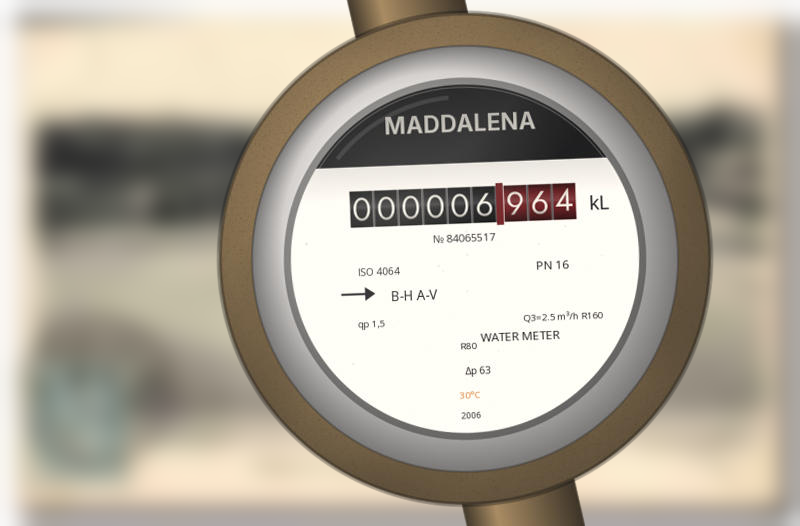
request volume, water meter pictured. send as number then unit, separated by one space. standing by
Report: 6.964 kL
